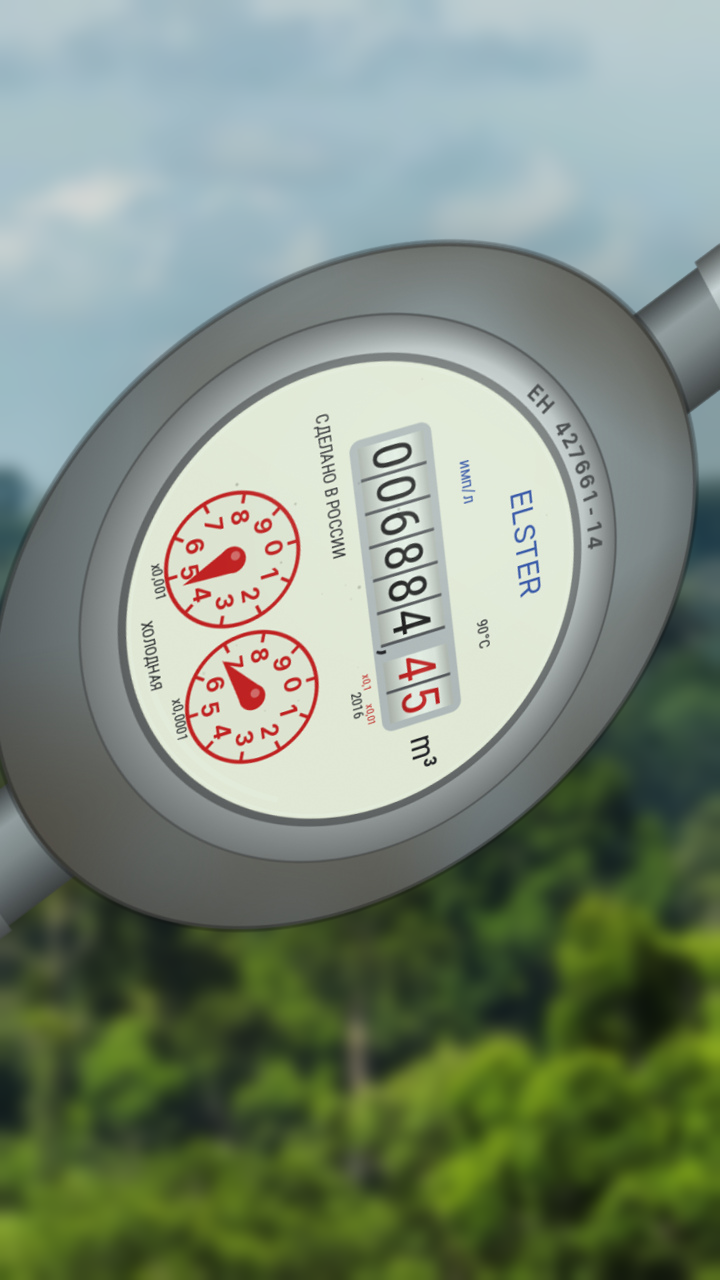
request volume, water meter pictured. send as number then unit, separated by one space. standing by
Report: 6884.4546 m³
